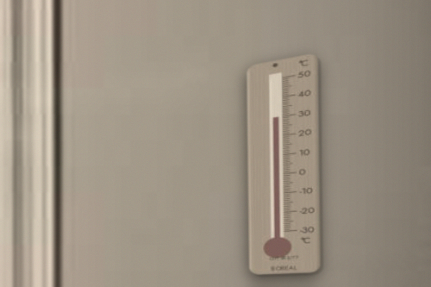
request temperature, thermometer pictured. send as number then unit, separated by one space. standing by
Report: 30 °C
